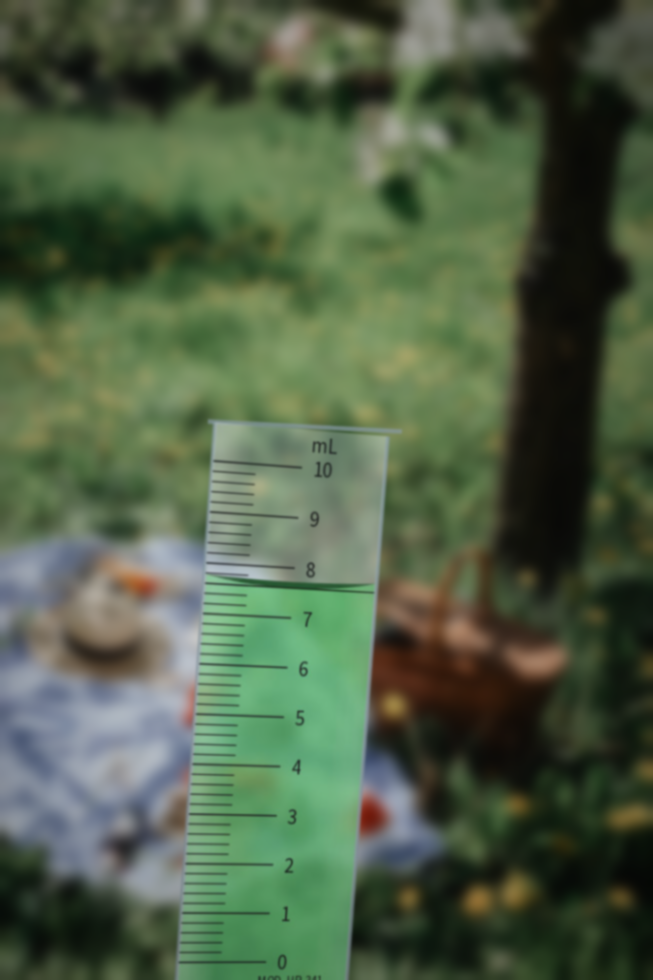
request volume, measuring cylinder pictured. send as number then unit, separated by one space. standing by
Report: 7.6 mL
